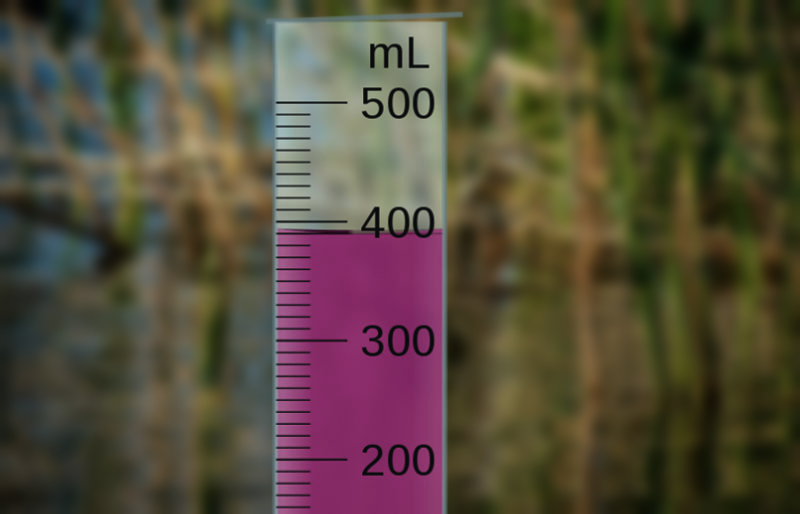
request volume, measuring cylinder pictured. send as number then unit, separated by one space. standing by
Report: 390 mL
